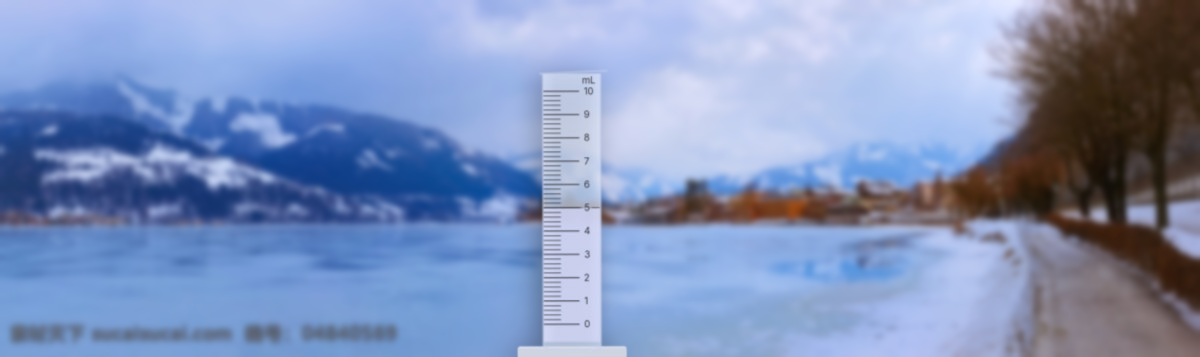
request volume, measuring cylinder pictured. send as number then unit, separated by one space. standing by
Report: 5 mL
